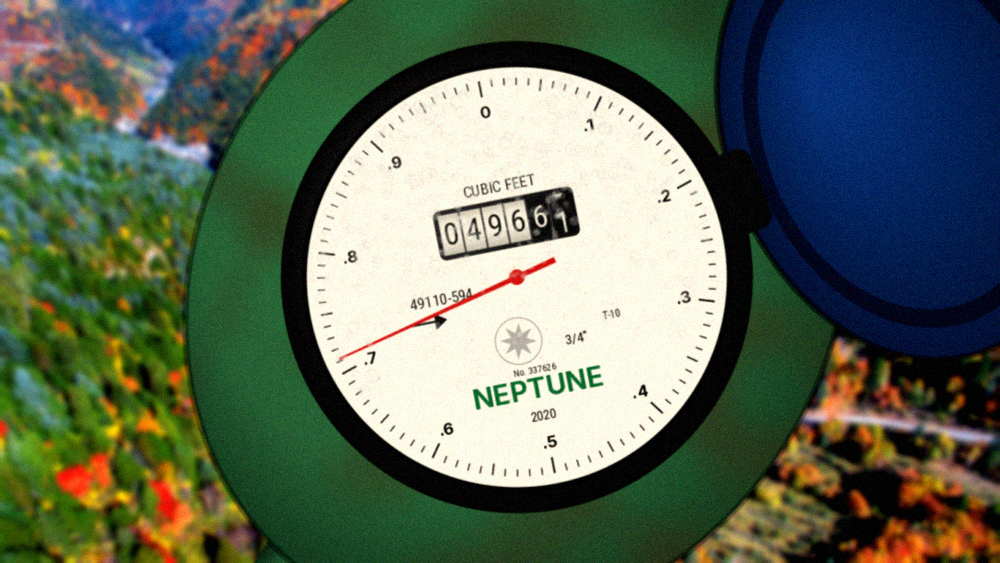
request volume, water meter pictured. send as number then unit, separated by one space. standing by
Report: 49660.71 ft³
